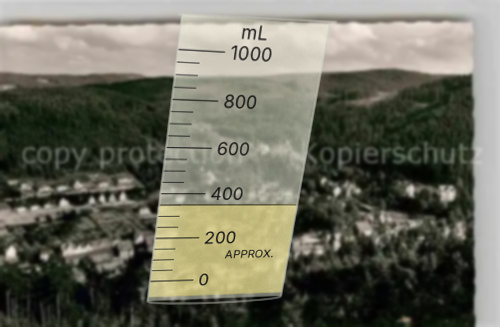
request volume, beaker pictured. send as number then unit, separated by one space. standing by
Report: 350 mL
